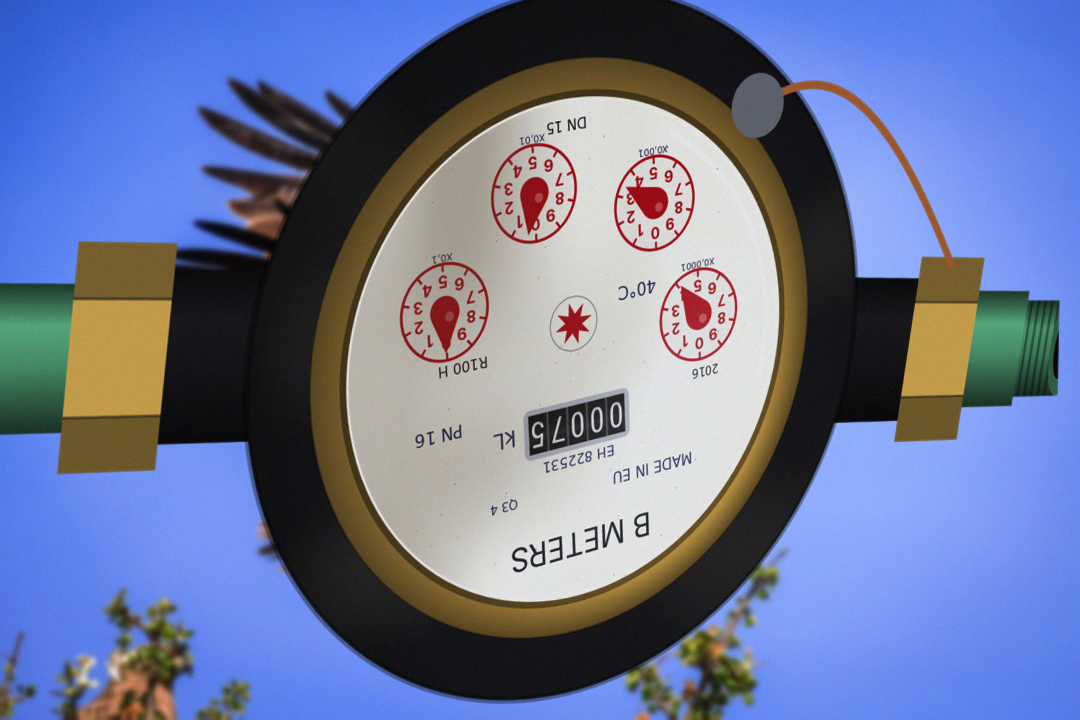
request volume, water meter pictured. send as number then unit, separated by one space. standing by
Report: 75.0034 kL
